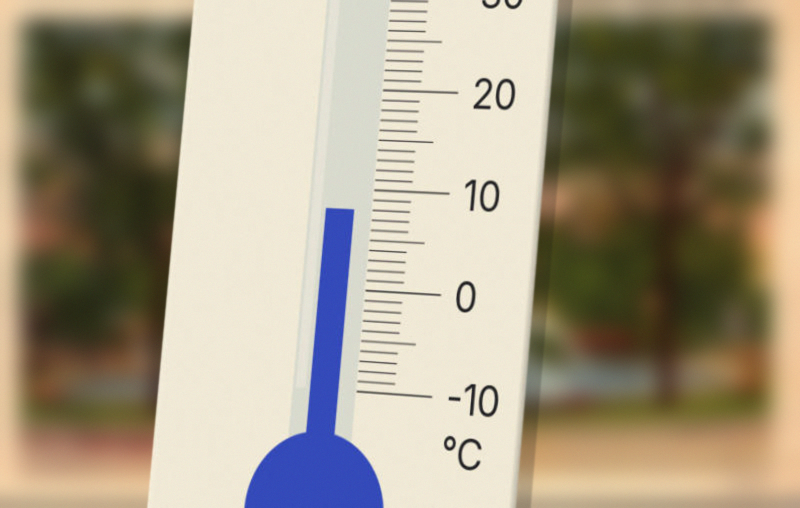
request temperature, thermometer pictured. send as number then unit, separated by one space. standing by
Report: 8 °C
